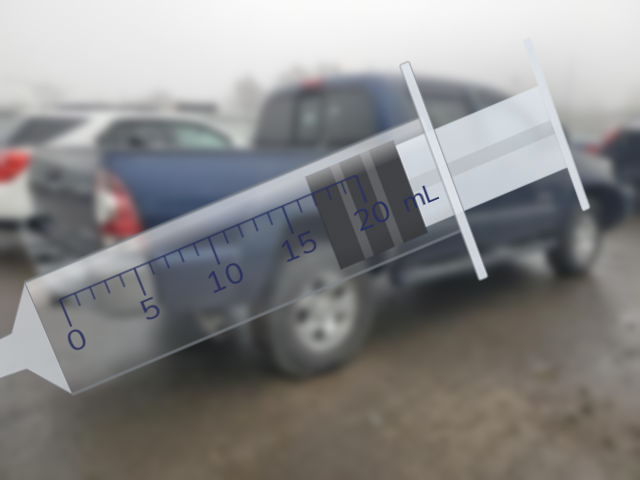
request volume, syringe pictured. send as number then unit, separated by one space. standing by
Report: 17 mL
